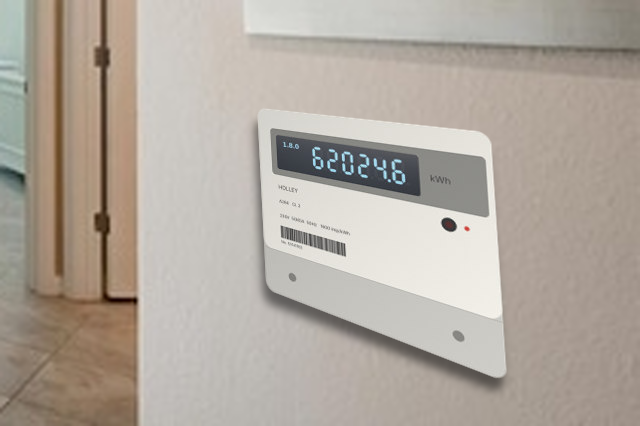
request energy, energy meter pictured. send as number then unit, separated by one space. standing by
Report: 62024.6 kWh
